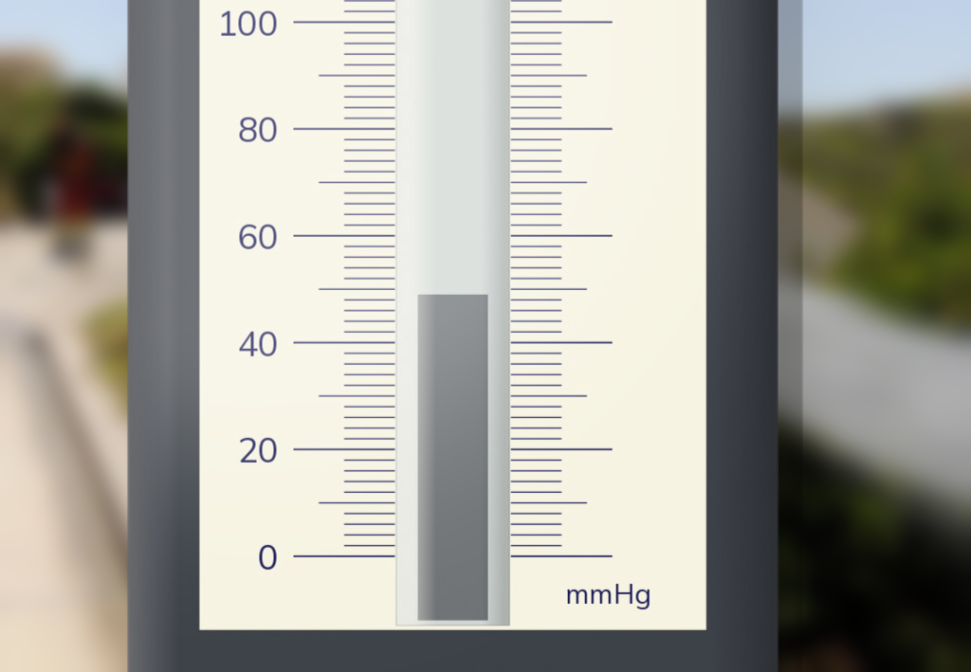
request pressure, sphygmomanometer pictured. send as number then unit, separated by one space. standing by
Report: 49 mmHg
